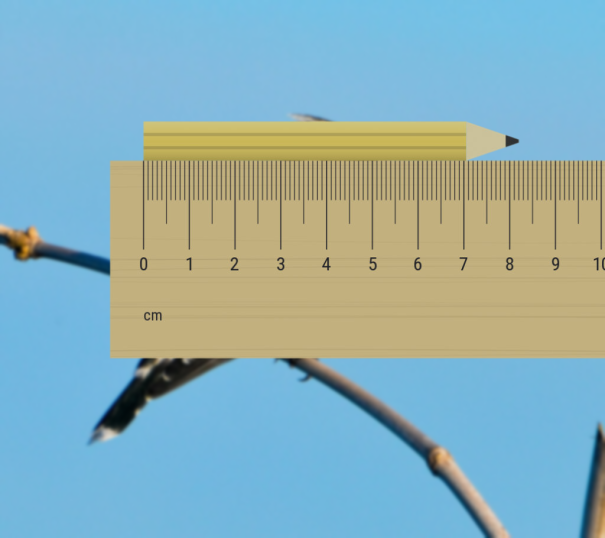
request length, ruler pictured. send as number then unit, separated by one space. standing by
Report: 8.2 cm
